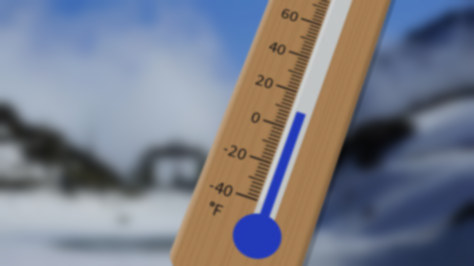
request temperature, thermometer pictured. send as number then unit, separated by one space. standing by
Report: 10 °F
